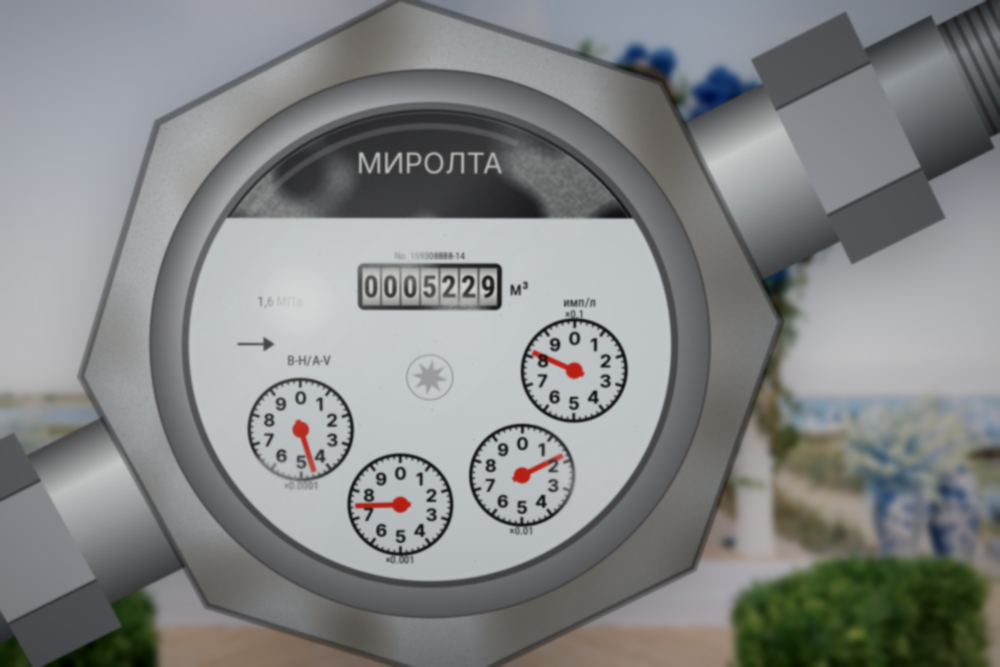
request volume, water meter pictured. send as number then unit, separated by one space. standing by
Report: 5229.8174 m³
